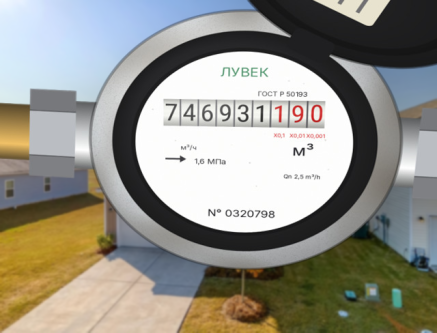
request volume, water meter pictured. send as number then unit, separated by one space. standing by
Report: 746931.190 m³
